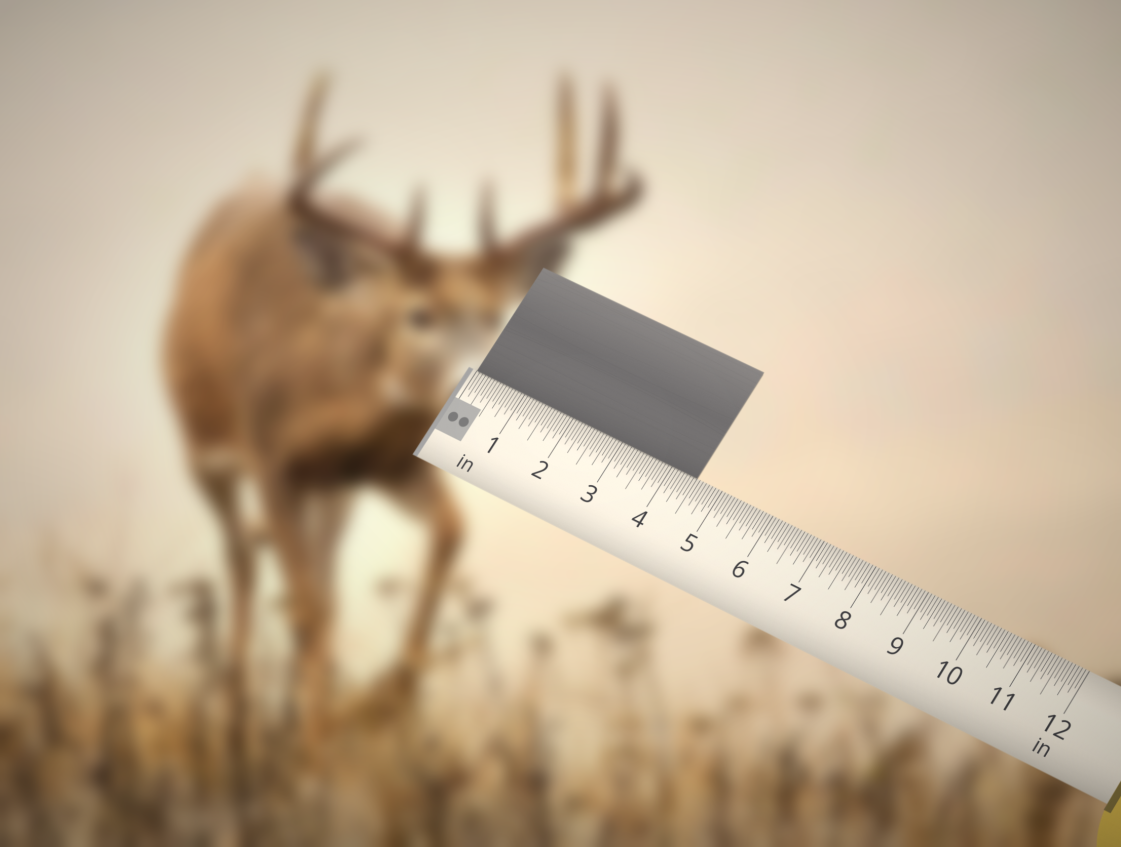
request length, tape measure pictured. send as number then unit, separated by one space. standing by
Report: 4.5 in
